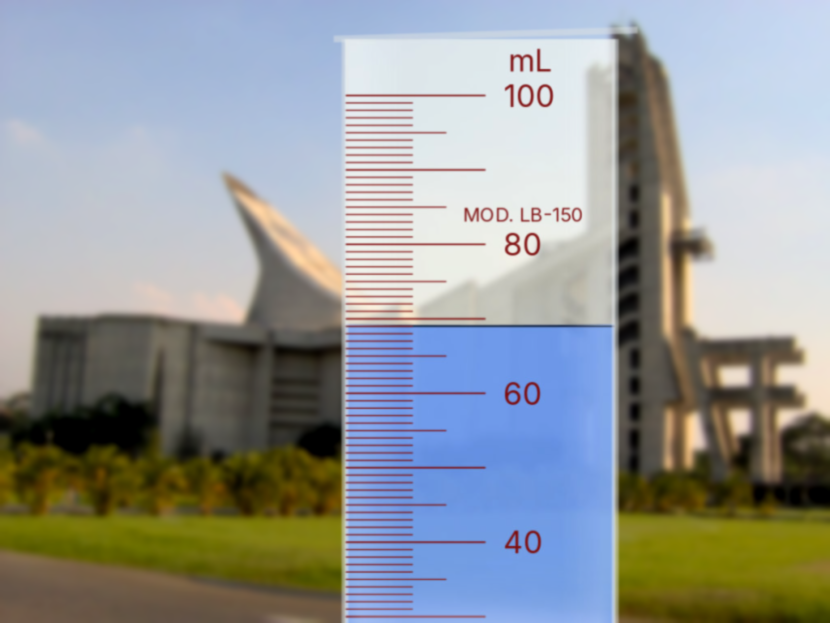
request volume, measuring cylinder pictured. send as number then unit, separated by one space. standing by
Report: 69 mL
